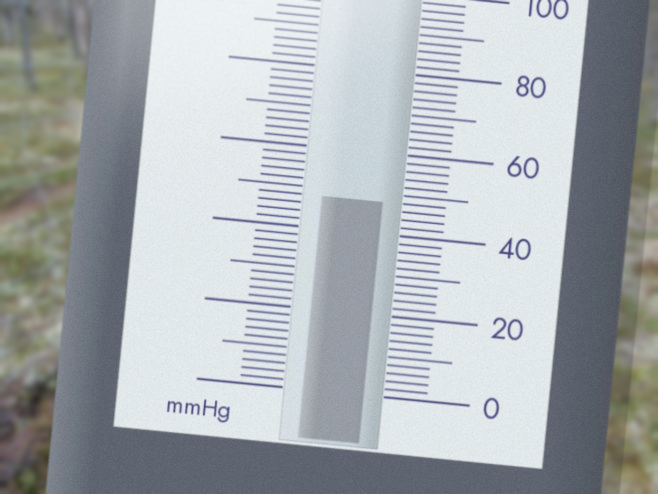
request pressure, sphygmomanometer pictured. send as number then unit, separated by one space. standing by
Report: 48 mmHg
